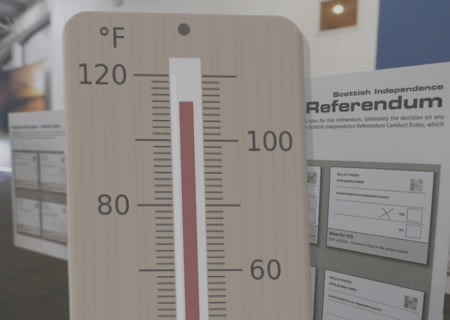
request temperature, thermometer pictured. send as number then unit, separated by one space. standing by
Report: 112 °F
